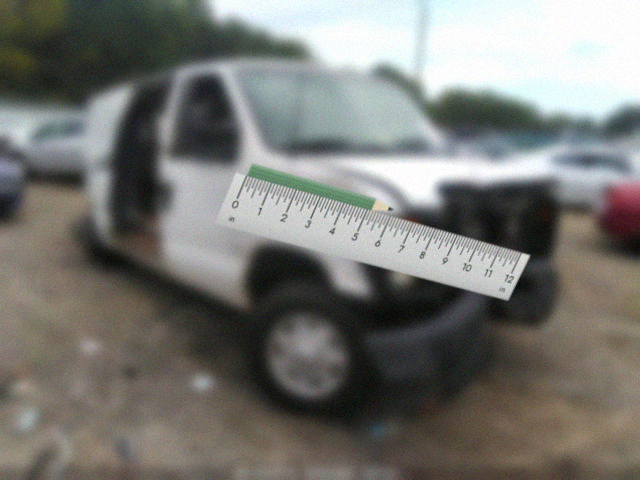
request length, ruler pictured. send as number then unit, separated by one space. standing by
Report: 6 in
